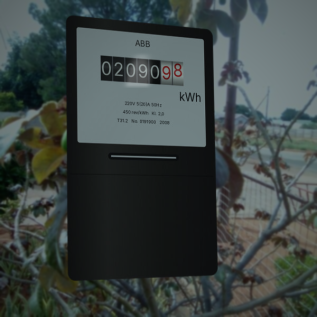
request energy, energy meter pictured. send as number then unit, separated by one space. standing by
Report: 2090.98 kWh
